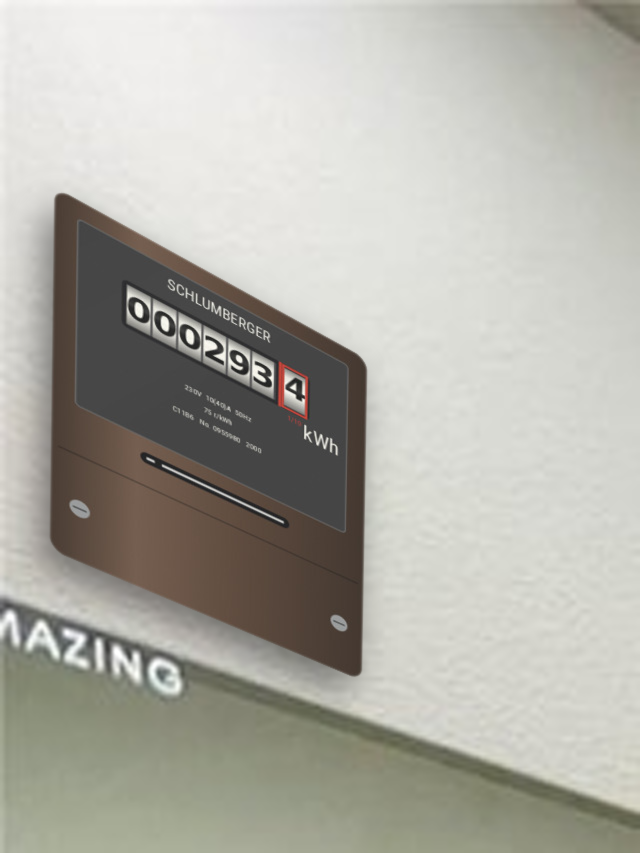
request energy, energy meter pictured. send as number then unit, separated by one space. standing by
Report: 293.4 kWh
